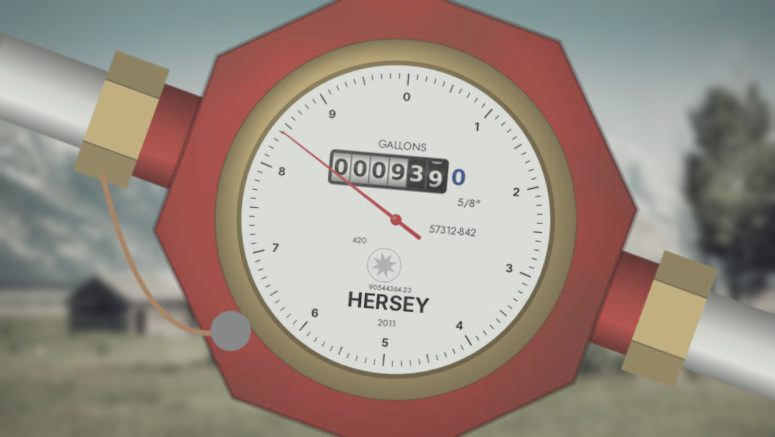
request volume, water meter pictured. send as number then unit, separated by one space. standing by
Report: 9388.4 gal
